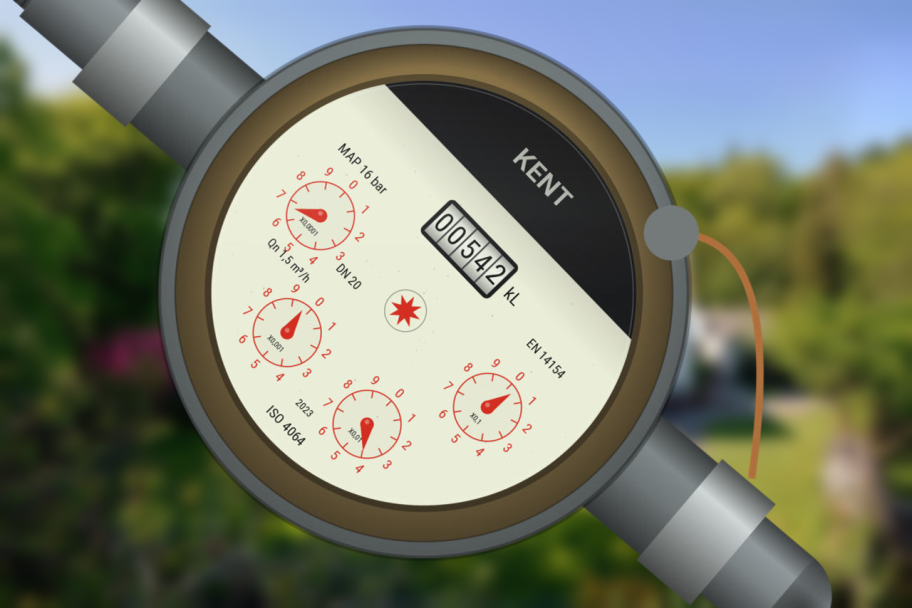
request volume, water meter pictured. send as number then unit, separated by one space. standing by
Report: 542.0396 kL
